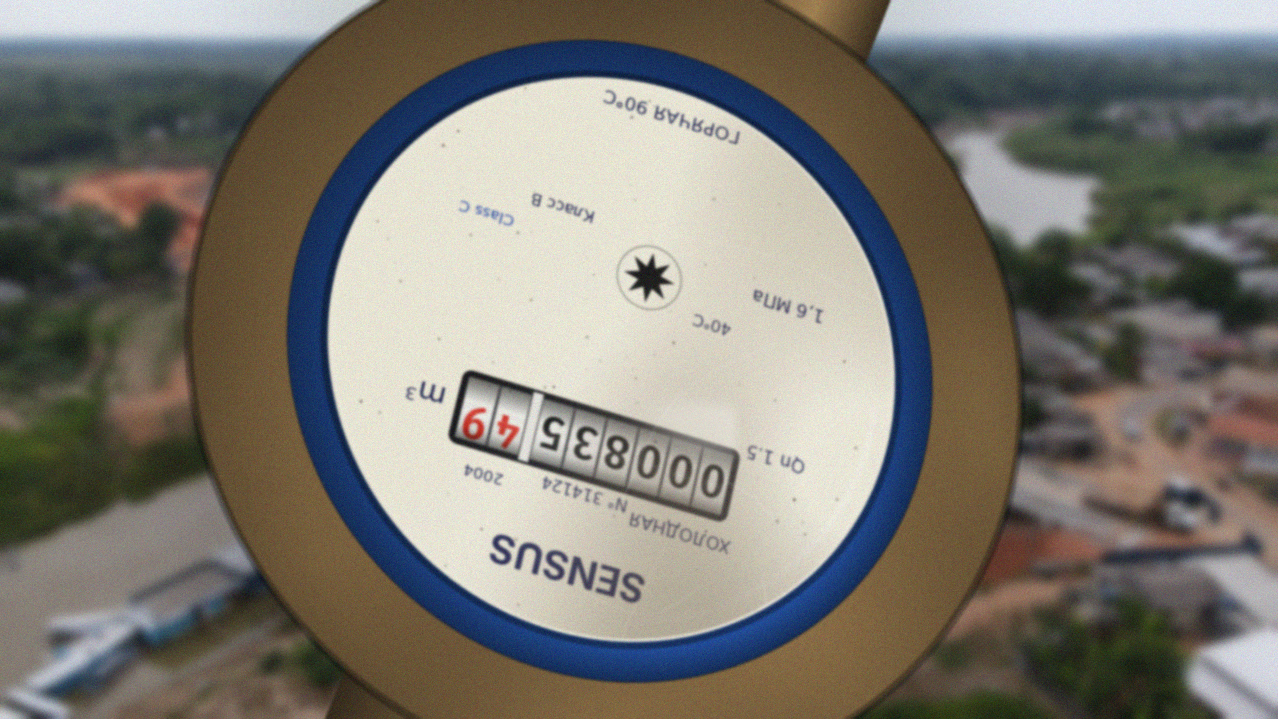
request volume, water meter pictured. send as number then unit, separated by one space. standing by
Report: 835.49 m³
